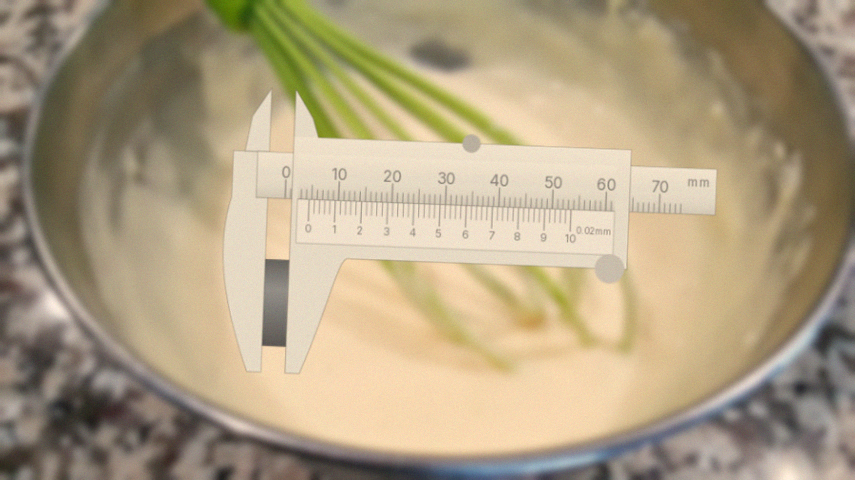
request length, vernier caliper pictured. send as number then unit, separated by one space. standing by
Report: 4.5 mm
